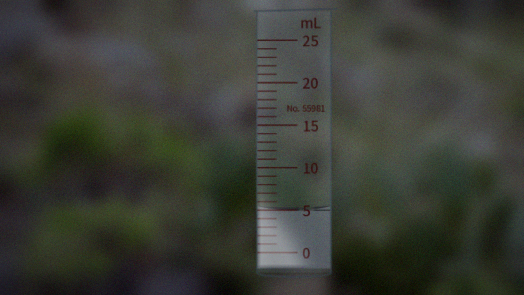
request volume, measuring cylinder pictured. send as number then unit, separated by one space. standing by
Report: 5 mL
